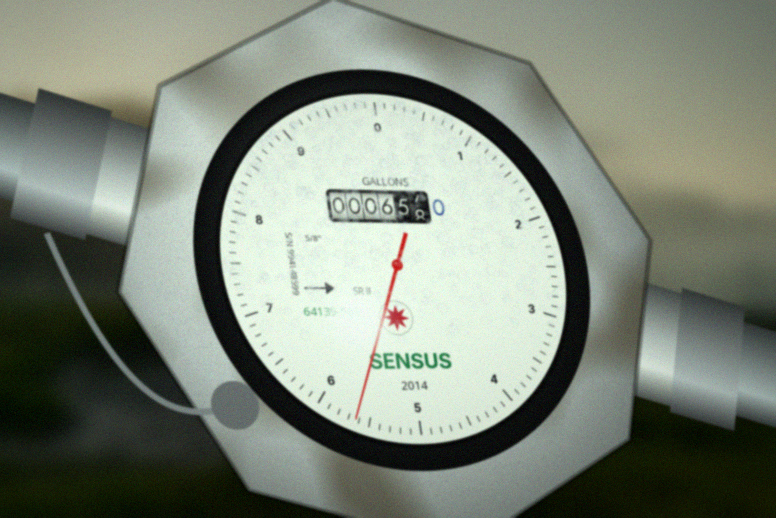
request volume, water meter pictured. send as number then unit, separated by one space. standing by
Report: 6575.6 gal
